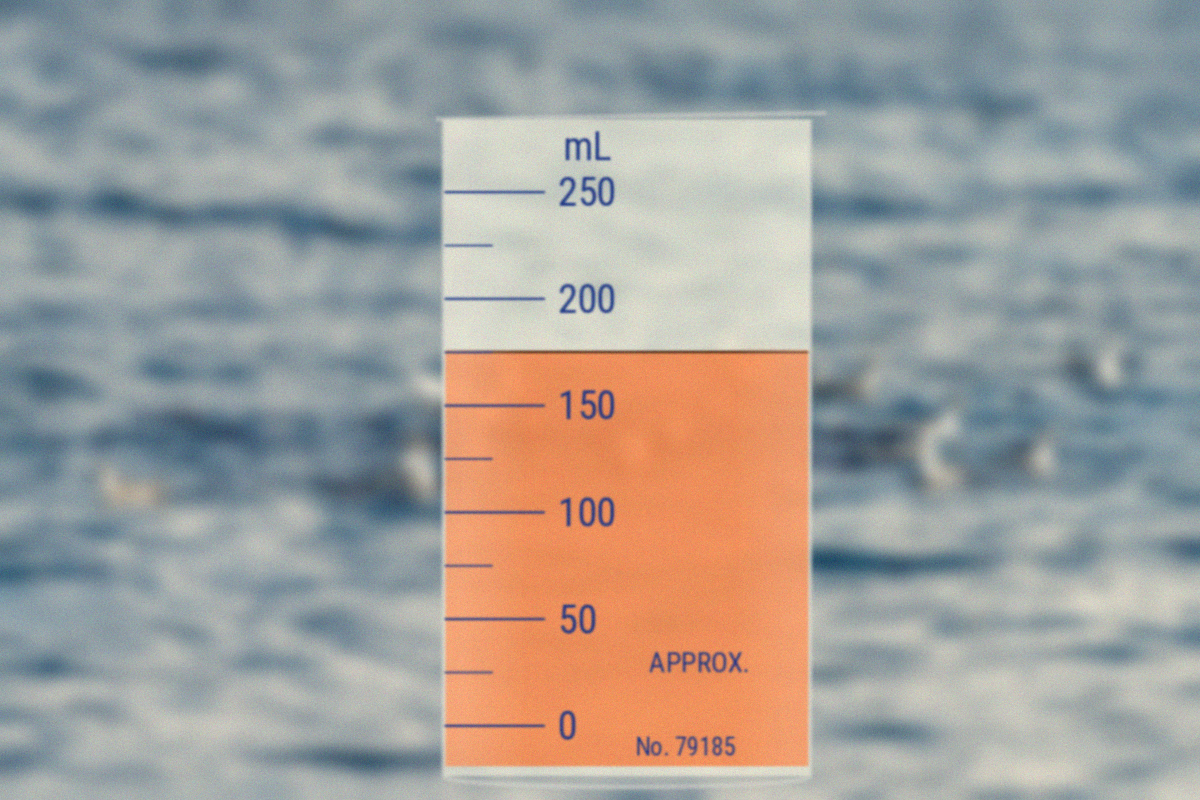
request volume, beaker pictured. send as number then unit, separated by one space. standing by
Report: 175 mL
